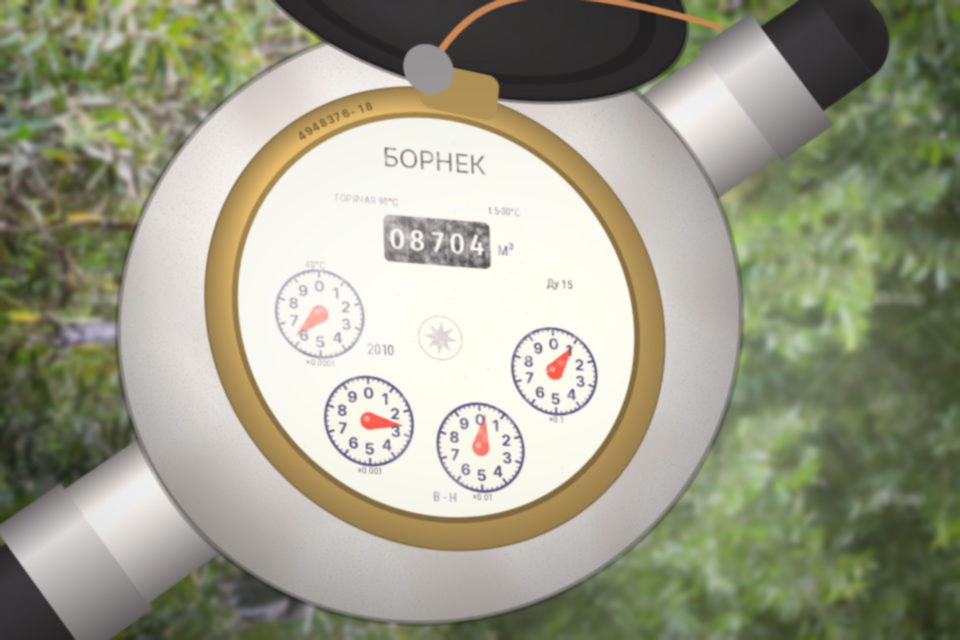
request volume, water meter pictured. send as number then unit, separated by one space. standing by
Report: 8704.1026 m³
